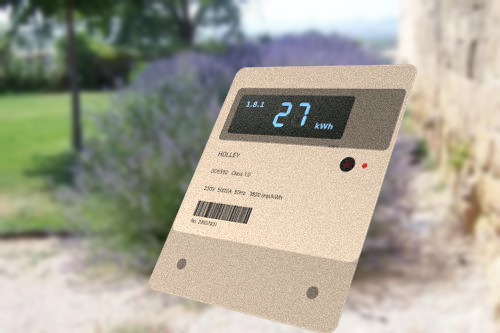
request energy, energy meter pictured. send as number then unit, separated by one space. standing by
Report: 27 kWh
